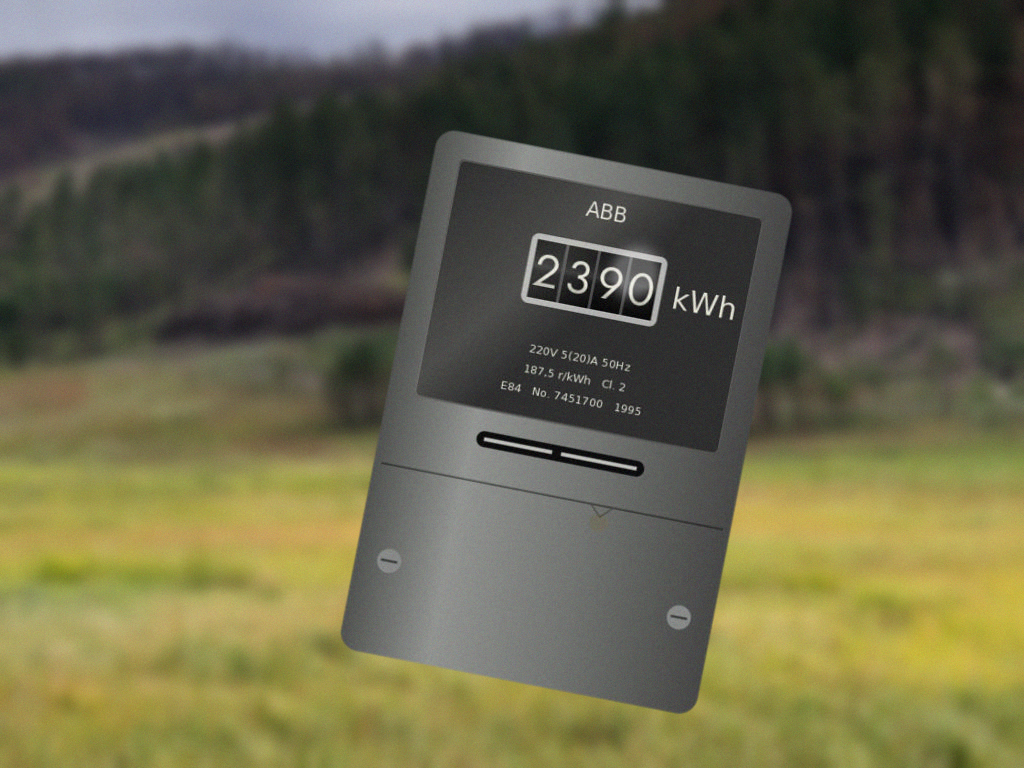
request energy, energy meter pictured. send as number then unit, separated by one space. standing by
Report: 2390 kWh
